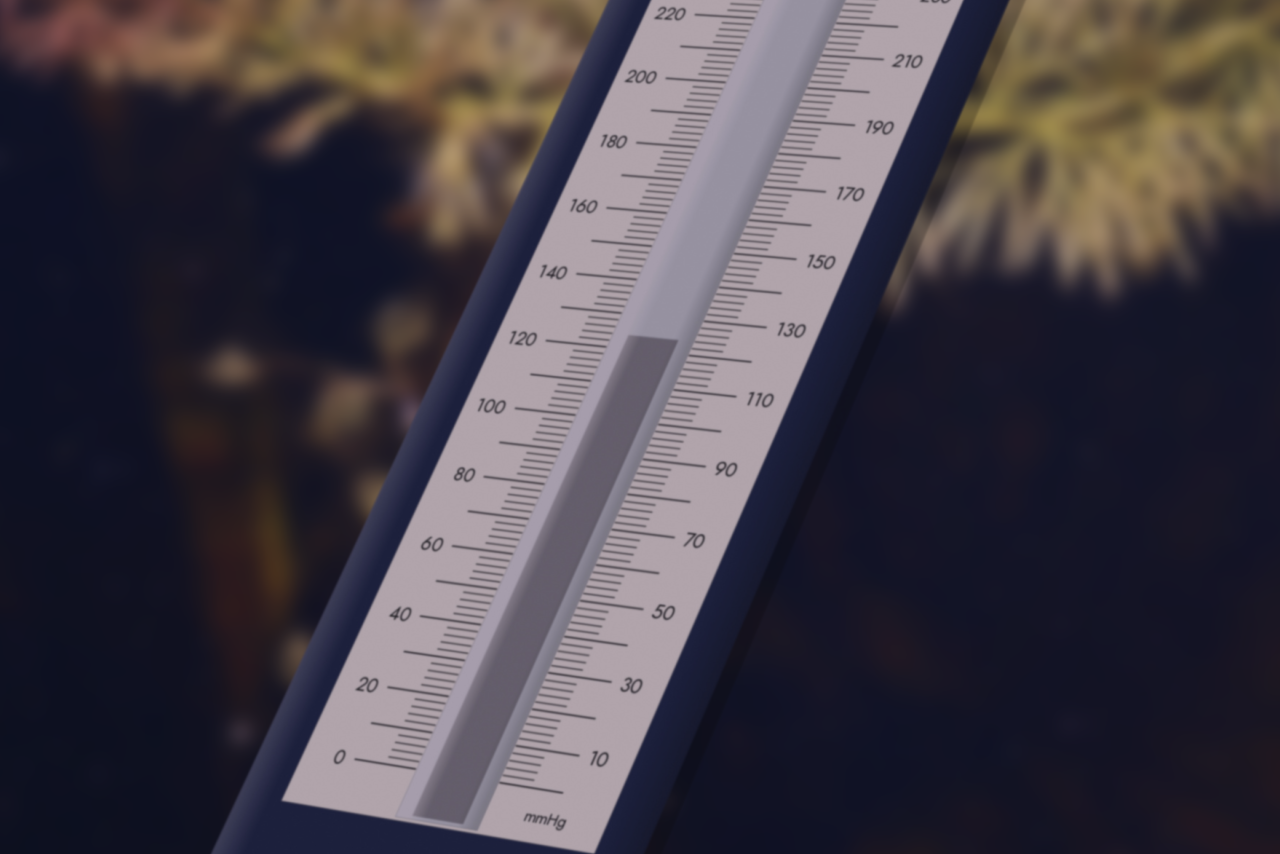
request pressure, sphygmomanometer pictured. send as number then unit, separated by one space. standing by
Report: 124 mmHg
